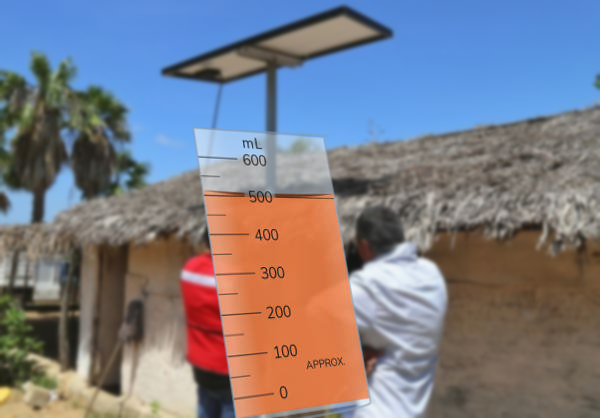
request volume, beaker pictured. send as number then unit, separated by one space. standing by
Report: 500 mL
